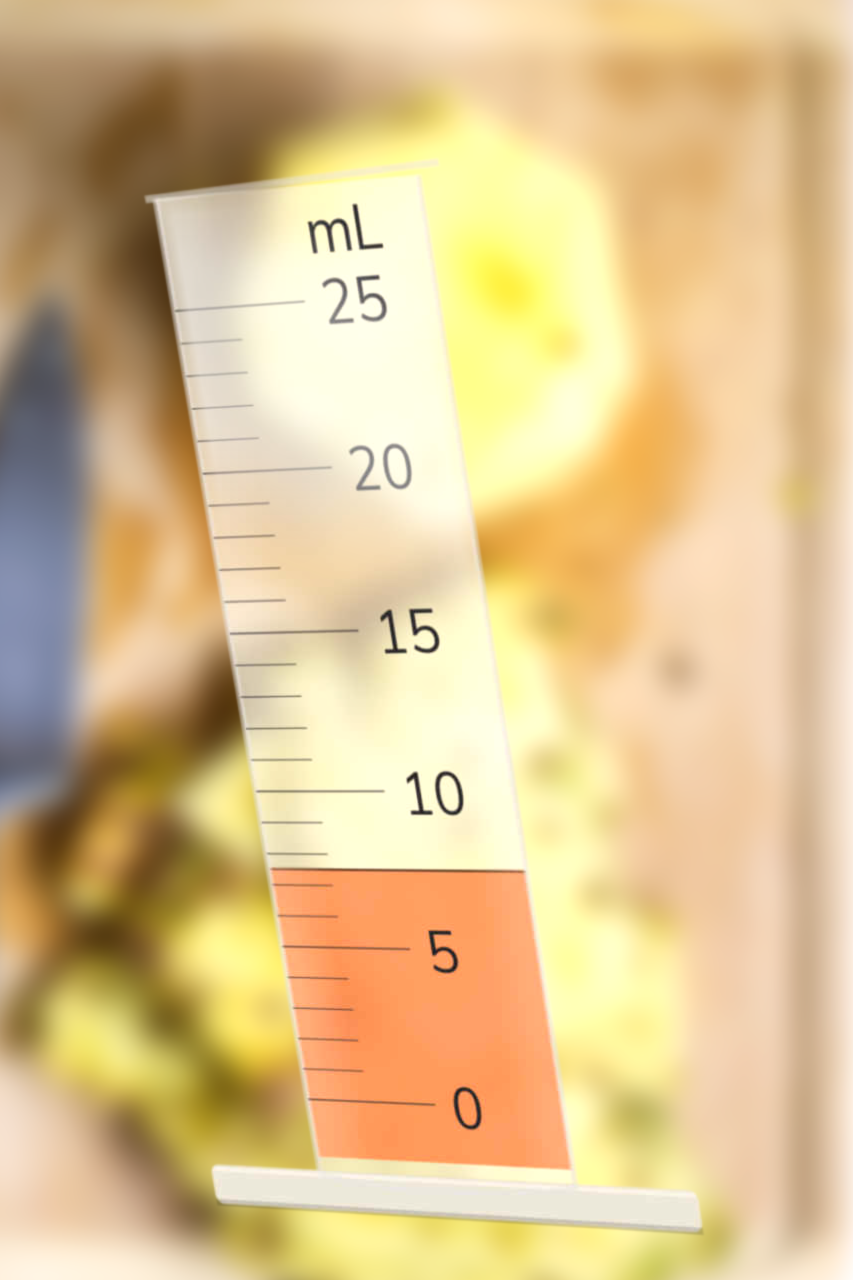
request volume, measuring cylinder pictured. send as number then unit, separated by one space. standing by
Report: 7.5 mL
